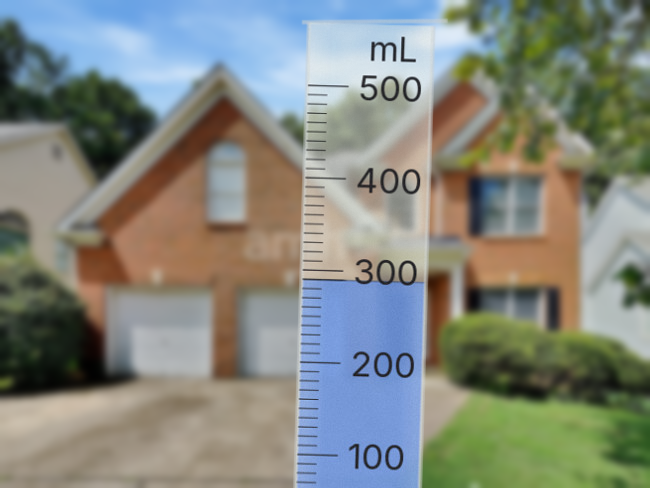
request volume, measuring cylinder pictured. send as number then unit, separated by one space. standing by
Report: 290 mL
